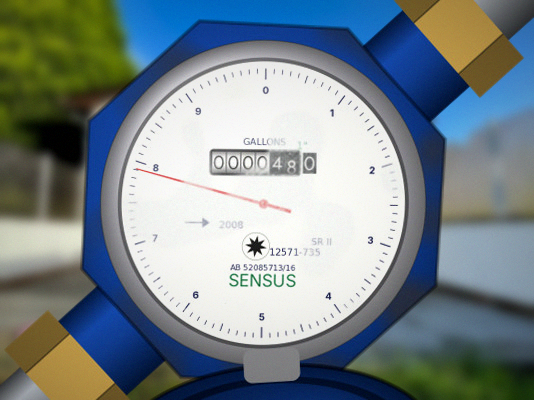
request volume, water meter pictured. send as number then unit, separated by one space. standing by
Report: 477.9 gal
